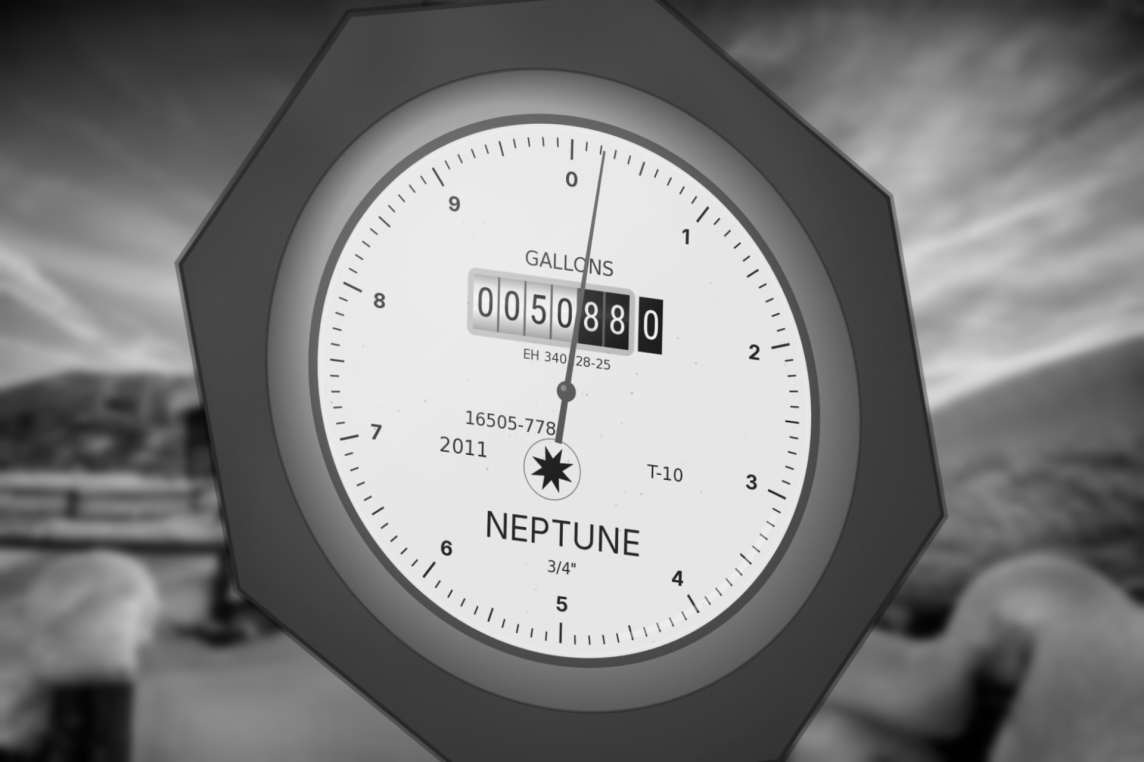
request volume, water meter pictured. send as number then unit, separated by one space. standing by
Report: 50880.2 gal
